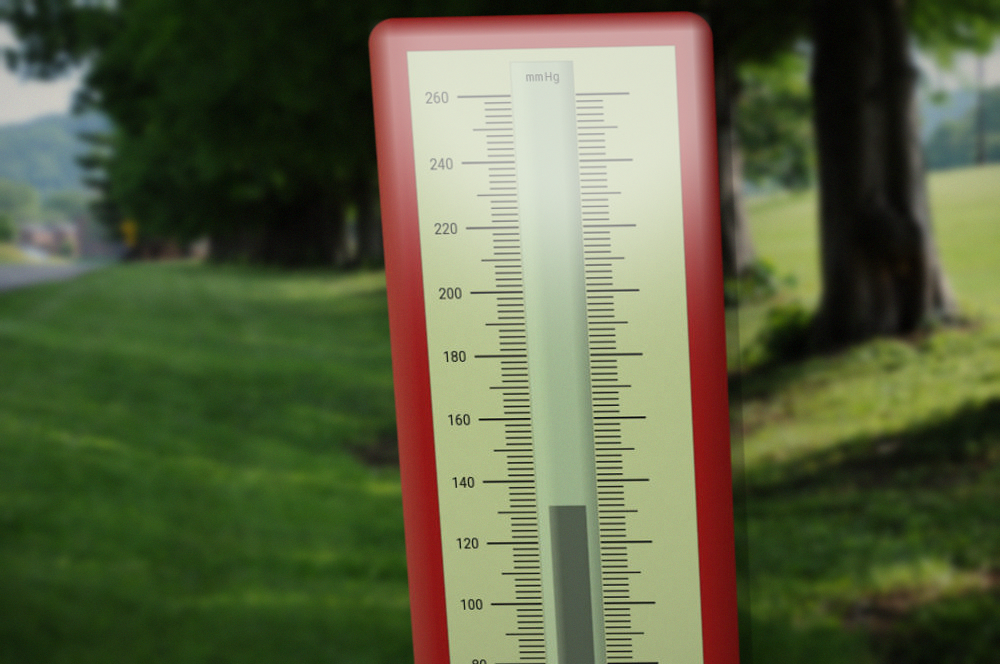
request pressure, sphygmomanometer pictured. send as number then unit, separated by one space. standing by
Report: 132 mmHg
